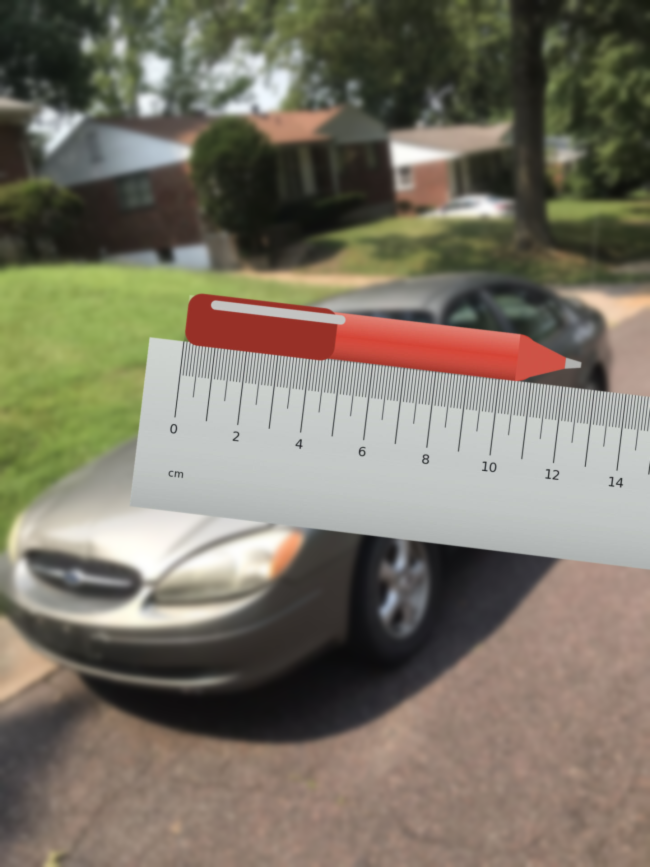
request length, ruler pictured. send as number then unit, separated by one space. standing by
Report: 12.5 cm
